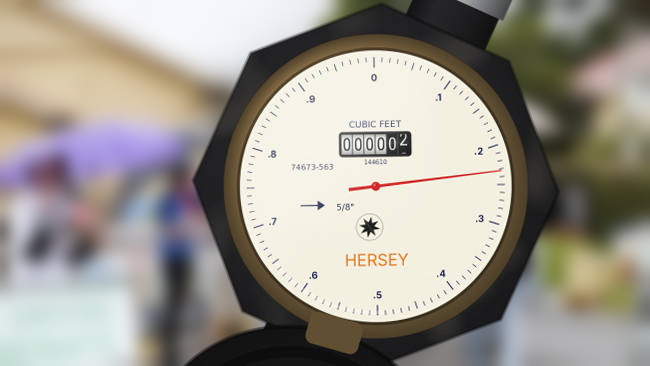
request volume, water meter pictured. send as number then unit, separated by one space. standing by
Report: 2.23 ft³
